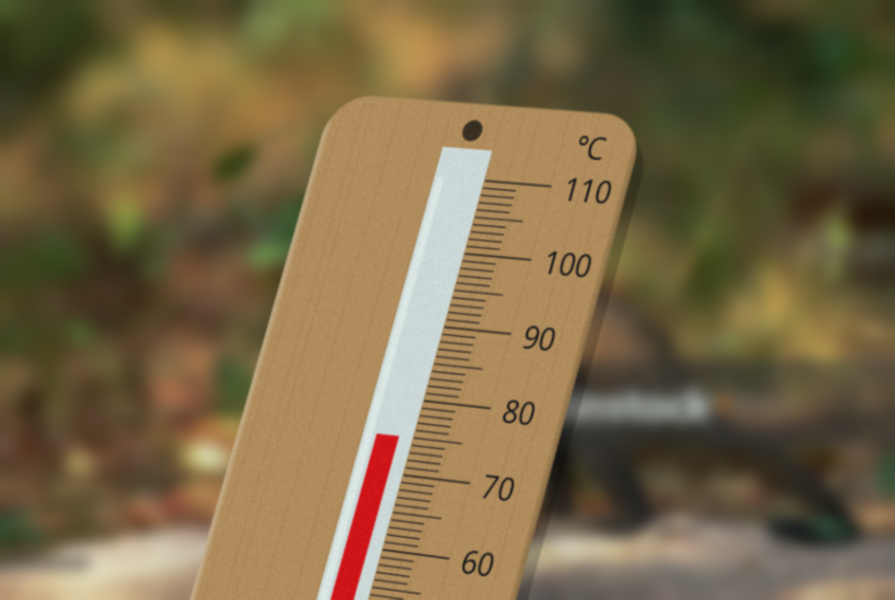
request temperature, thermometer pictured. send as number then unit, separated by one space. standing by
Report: 75 °C
